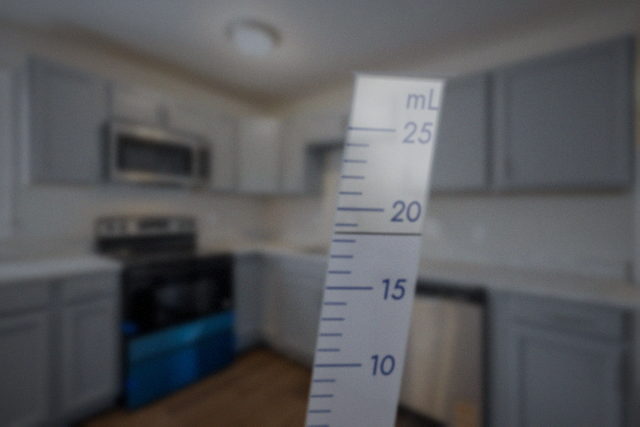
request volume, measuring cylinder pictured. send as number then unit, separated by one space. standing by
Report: 18.5 mL
